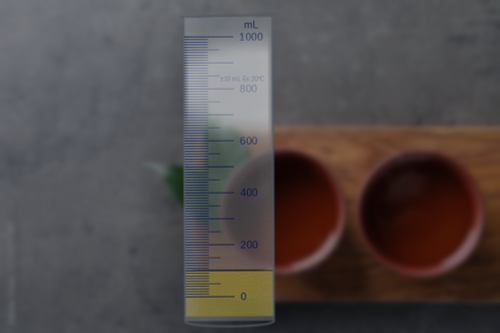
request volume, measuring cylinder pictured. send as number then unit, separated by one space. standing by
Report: 100 mL
